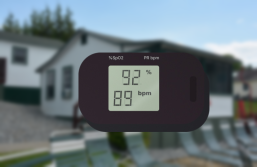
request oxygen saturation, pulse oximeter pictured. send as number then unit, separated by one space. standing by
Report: 92 %
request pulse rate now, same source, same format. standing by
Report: 89 bpm
